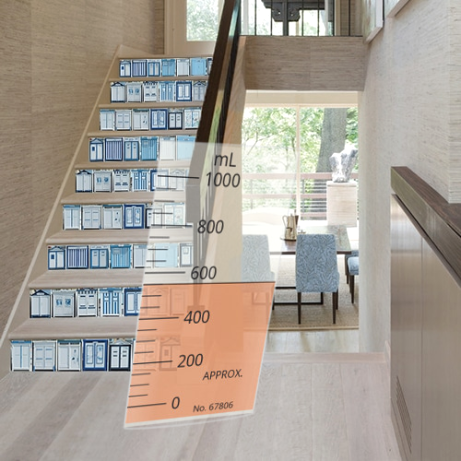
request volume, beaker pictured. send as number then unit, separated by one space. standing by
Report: 550 mL
